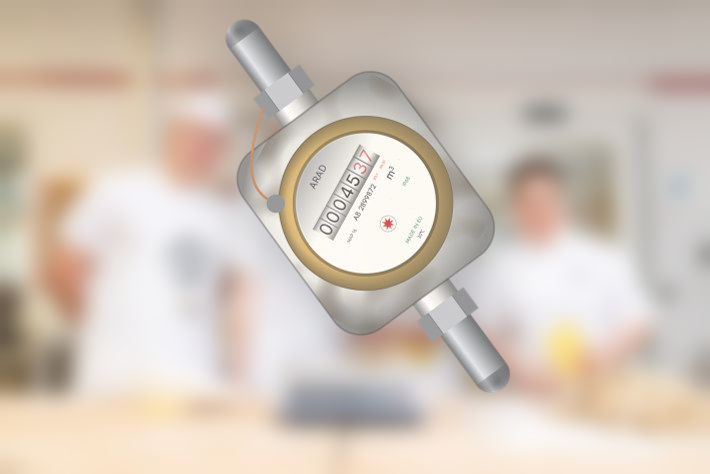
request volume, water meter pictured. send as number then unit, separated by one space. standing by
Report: 45.37 m³
